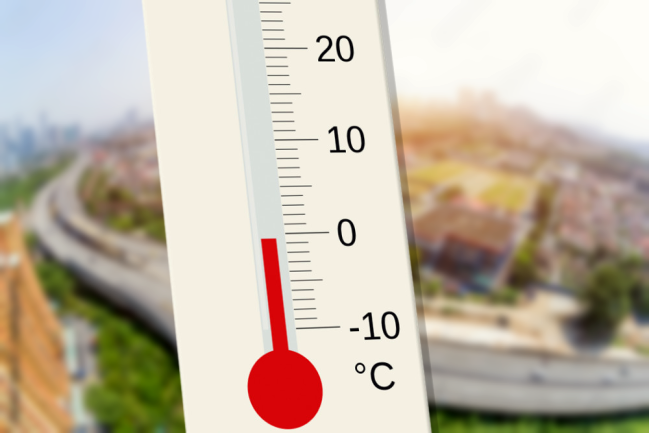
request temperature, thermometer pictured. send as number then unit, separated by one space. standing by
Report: -0.5 °C
